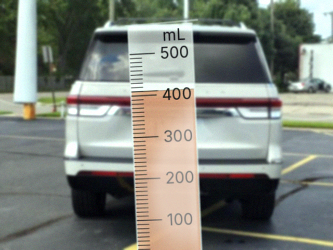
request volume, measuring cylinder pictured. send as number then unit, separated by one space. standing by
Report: 410 mL
